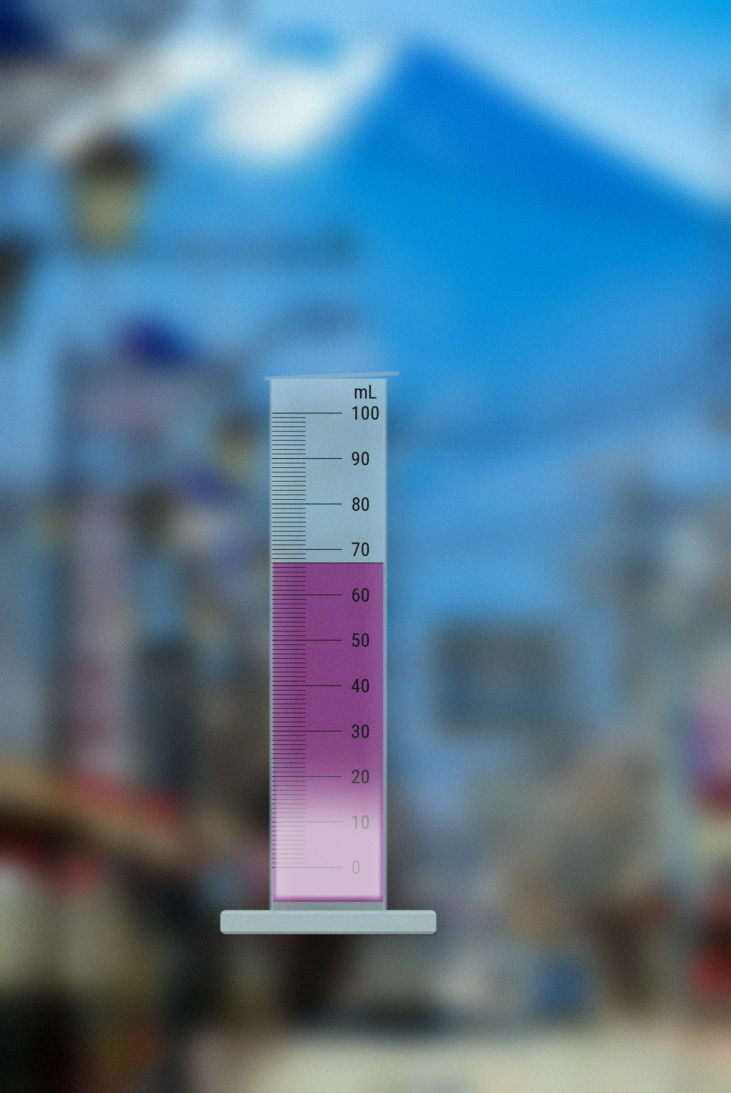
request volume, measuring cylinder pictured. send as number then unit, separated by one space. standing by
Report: 67 mL
